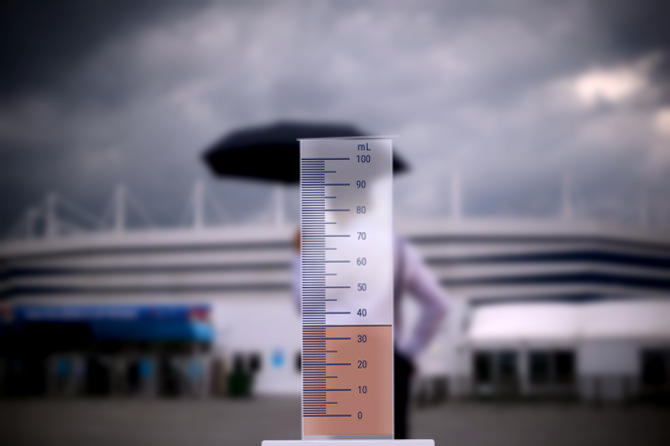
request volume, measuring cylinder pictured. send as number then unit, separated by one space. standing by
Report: 35 mL
